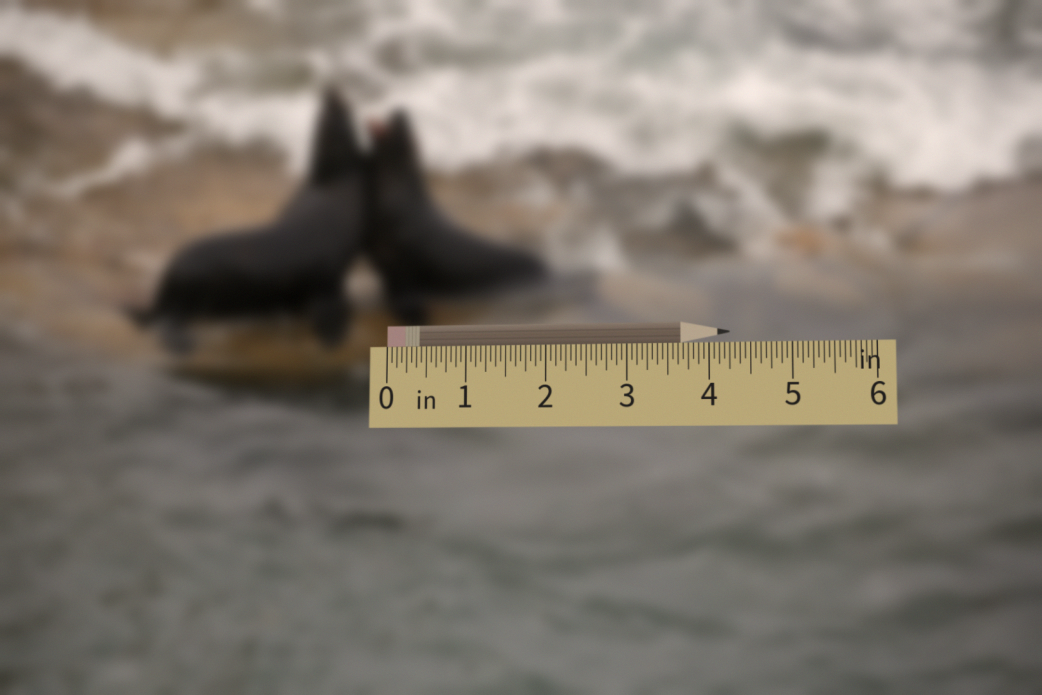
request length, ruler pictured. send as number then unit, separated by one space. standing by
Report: 4.25 in
